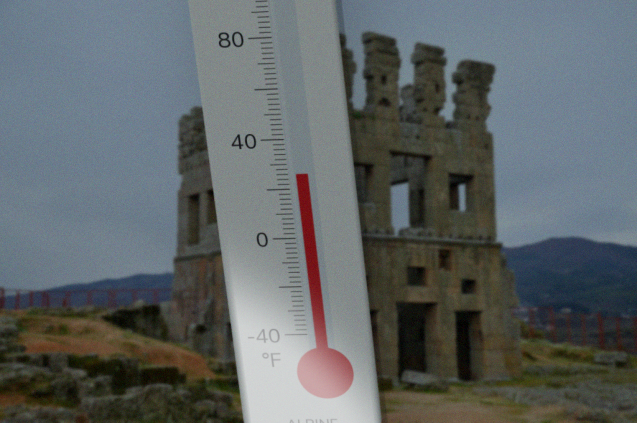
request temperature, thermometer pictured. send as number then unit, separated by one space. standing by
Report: 26 °F
